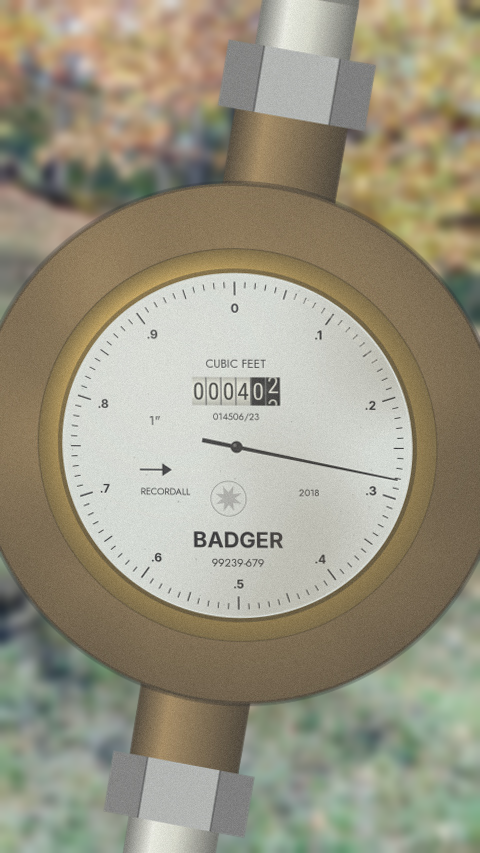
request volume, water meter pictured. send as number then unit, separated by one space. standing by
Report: 402.28 ft³
